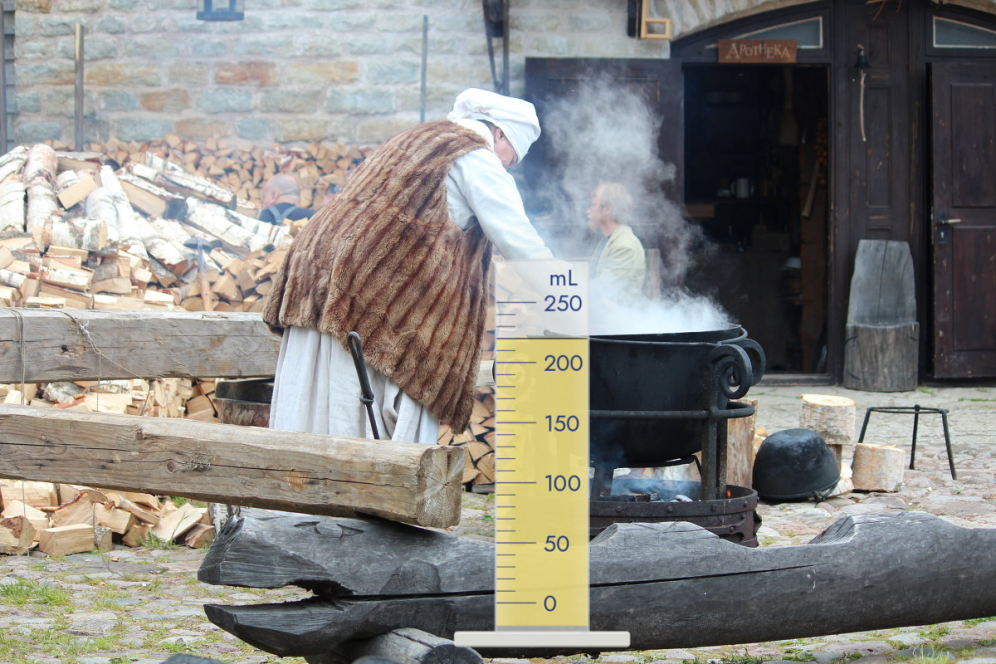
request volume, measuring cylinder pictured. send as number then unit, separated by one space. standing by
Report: 220 mL
